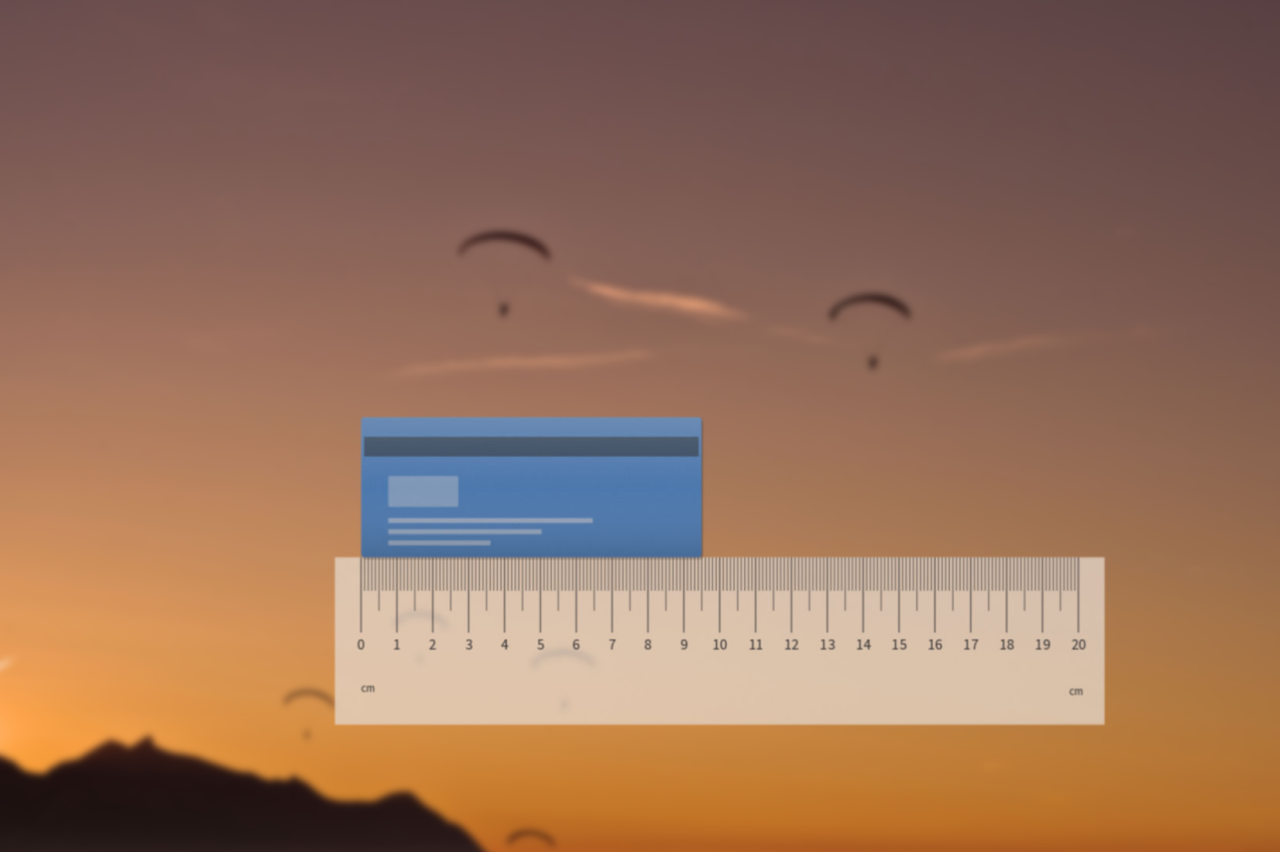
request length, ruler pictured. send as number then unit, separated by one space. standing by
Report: 9.5 cm
